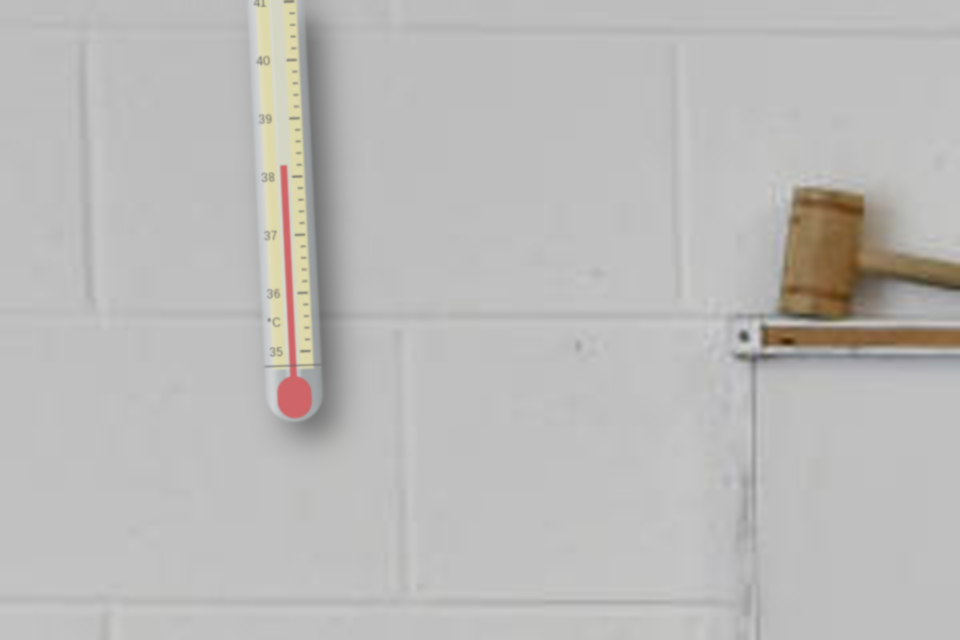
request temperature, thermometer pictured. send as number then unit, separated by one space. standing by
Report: 38.2 °C
